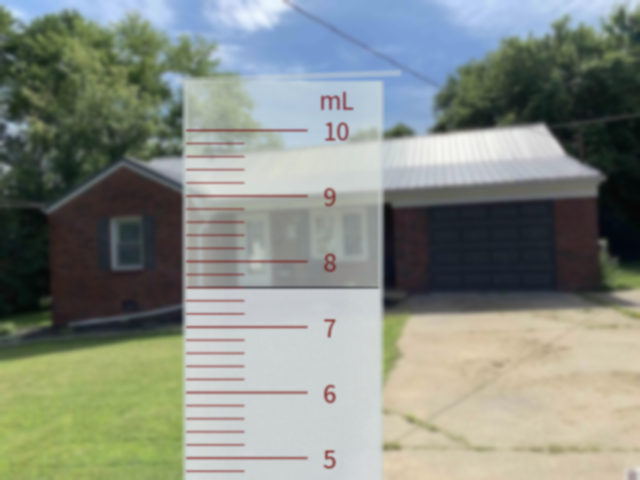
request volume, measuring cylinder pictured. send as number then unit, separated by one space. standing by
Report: 7.6 mL
